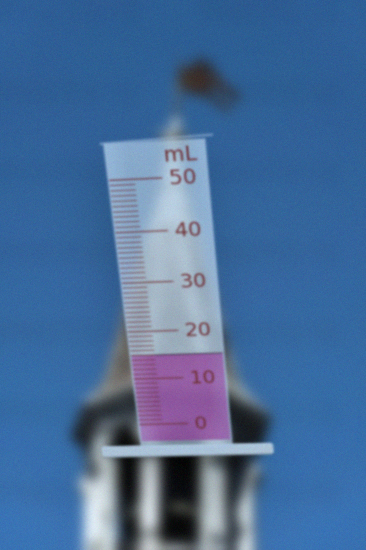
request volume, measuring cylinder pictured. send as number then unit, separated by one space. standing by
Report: 15 mL
